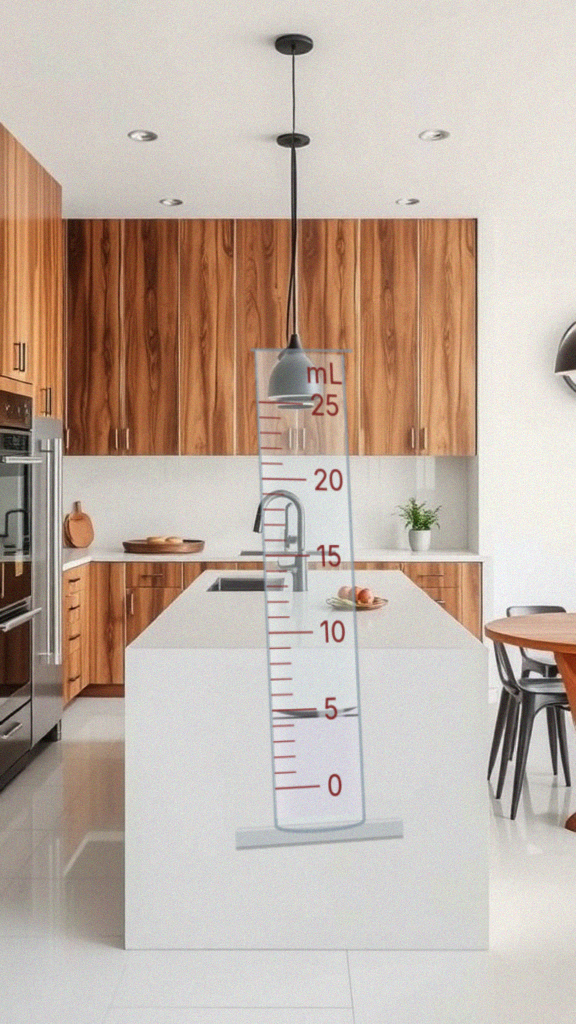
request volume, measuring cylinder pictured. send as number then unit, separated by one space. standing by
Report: 4.5 mL
